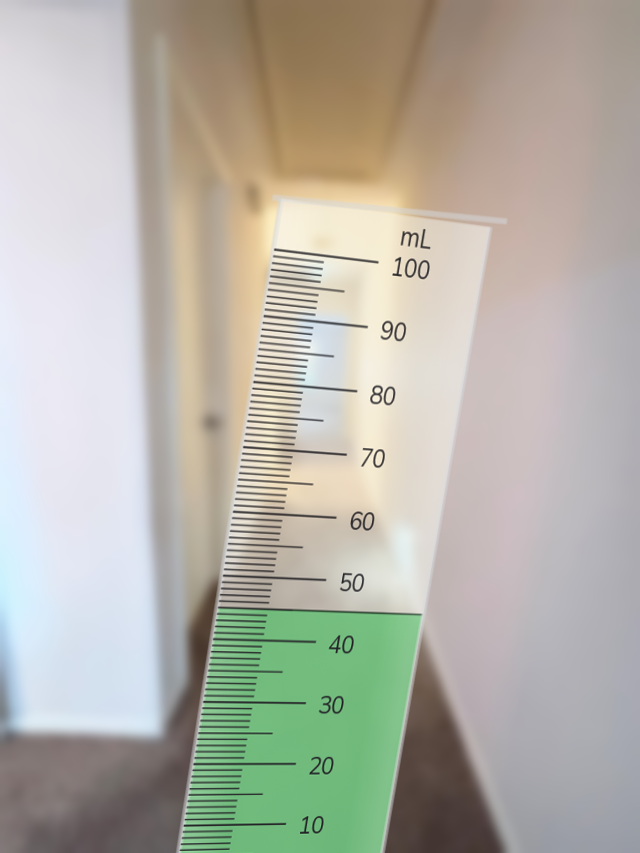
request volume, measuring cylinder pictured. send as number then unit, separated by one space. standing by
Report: 45 mL
